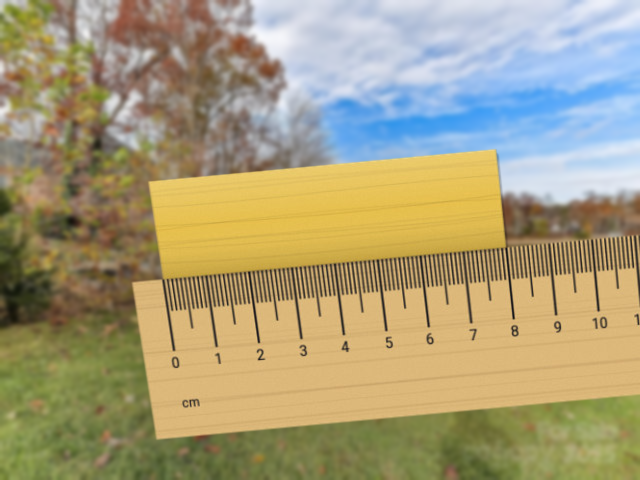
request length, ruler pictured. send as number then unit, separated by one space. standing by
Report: 8 cm
